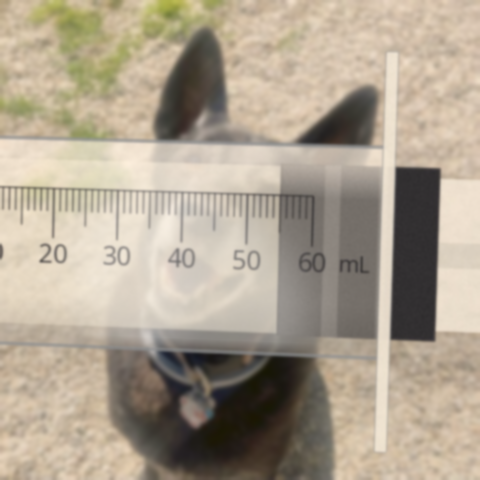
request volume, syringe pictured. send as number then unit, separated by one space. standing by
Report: 55 mL
